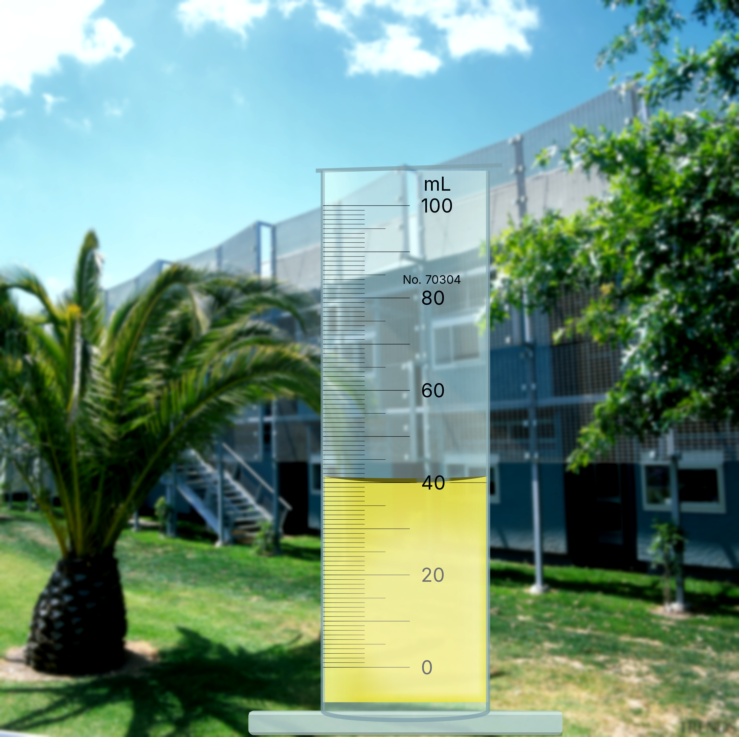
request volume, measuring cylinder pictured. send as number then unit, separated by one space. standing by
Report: 40 mL
